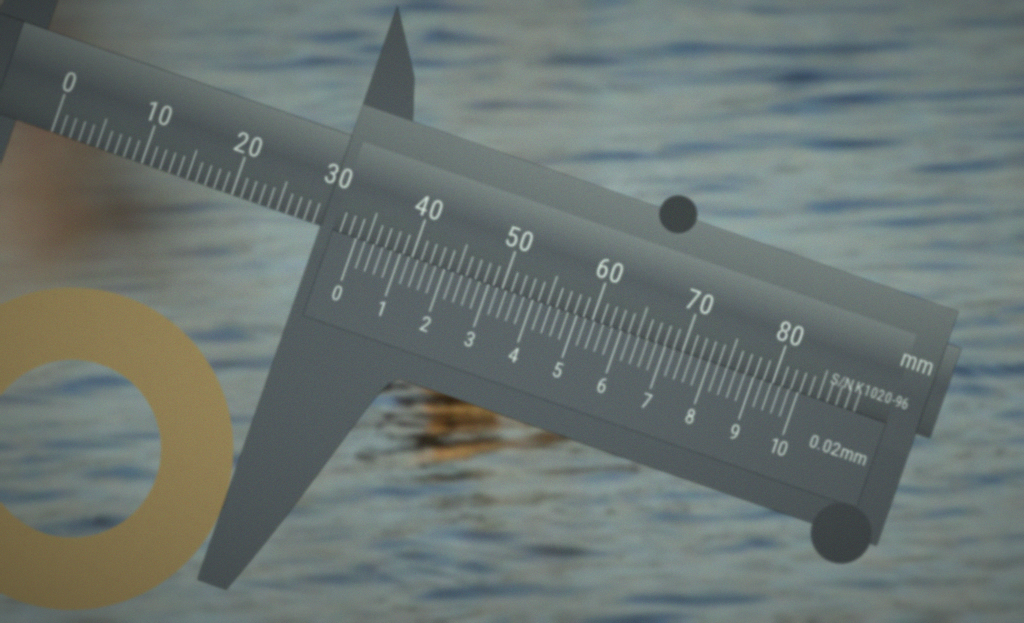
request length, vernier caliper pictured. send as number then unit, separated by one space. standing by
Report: 33.8 mm
